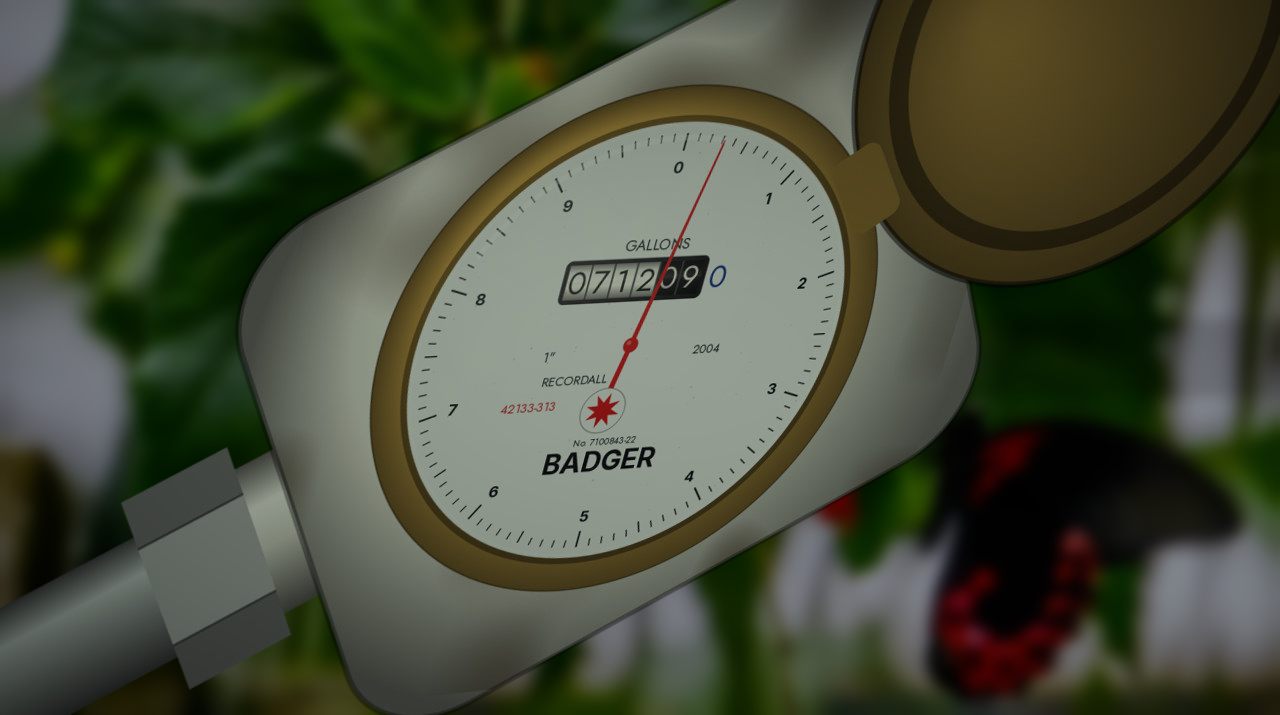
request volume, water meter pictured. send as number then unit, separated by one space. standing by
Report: 712090.3 gal
